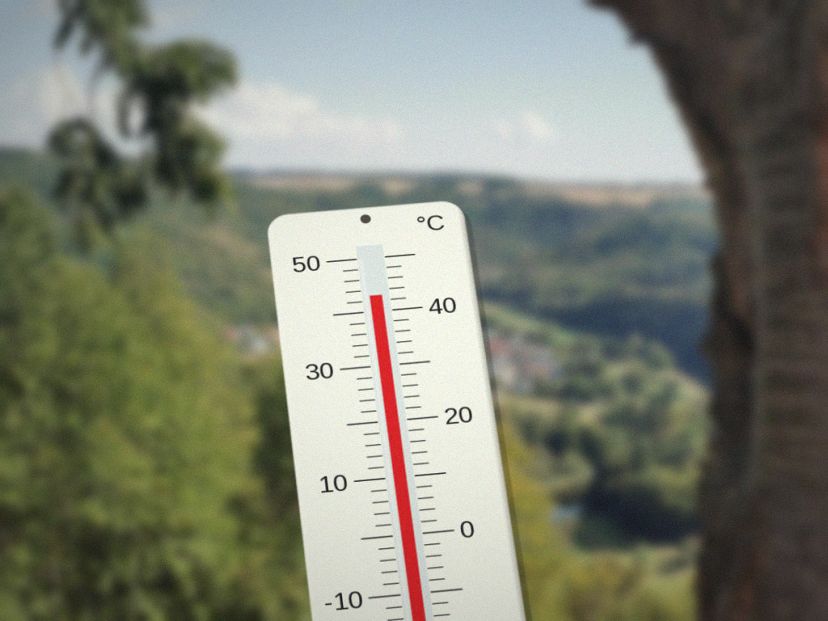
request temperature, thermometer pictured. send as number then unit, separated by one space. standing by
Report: 43 °C
